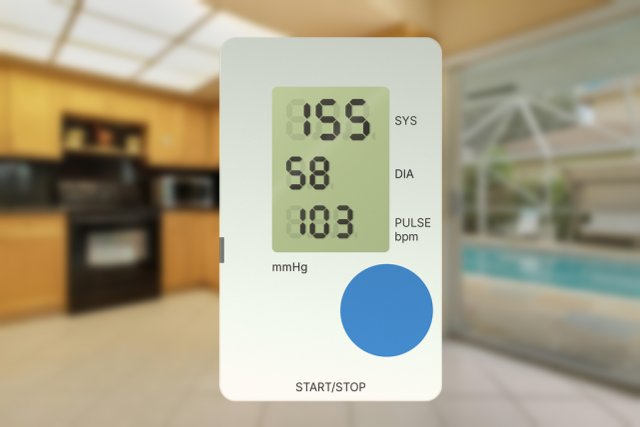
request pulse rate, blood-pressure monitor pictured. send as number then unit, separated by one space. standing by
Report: 103 bpm
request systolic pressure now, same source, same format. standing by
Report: 155 mmHg
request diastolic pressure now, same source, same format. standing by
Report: 58 mmHg
